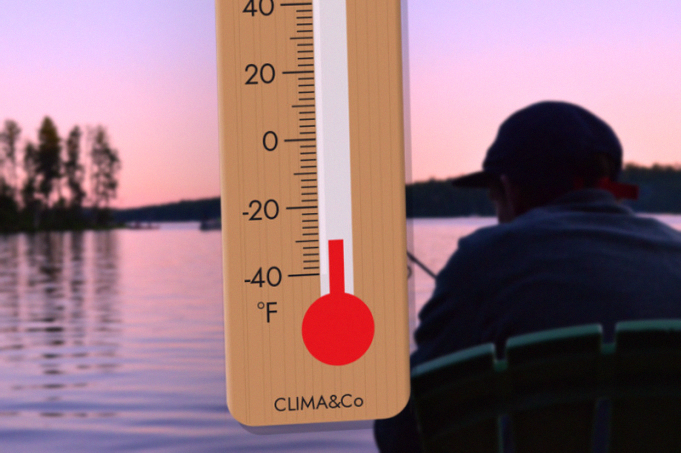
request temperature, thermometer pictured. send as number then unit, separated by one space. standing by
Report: -30 °F
